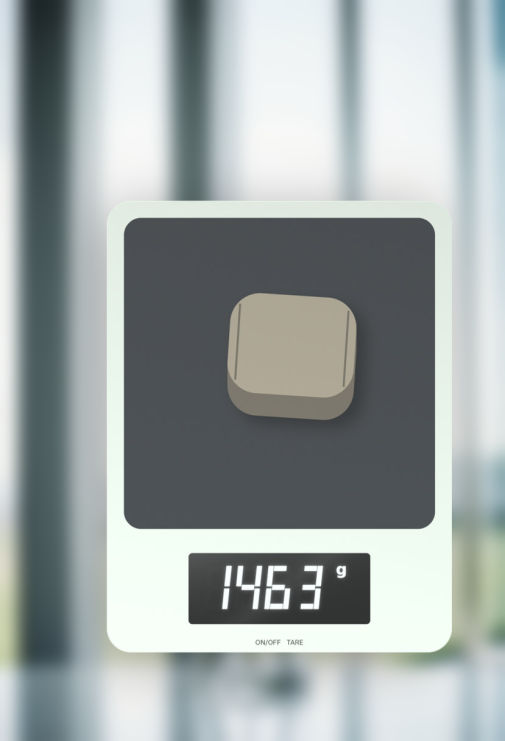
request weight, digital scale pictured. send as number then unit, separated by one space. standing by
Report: 1463 g
